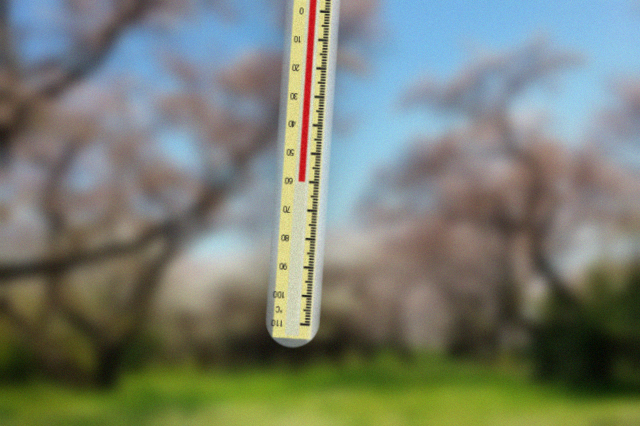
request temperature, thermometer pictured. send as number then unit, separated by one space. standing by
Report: 60 °C
